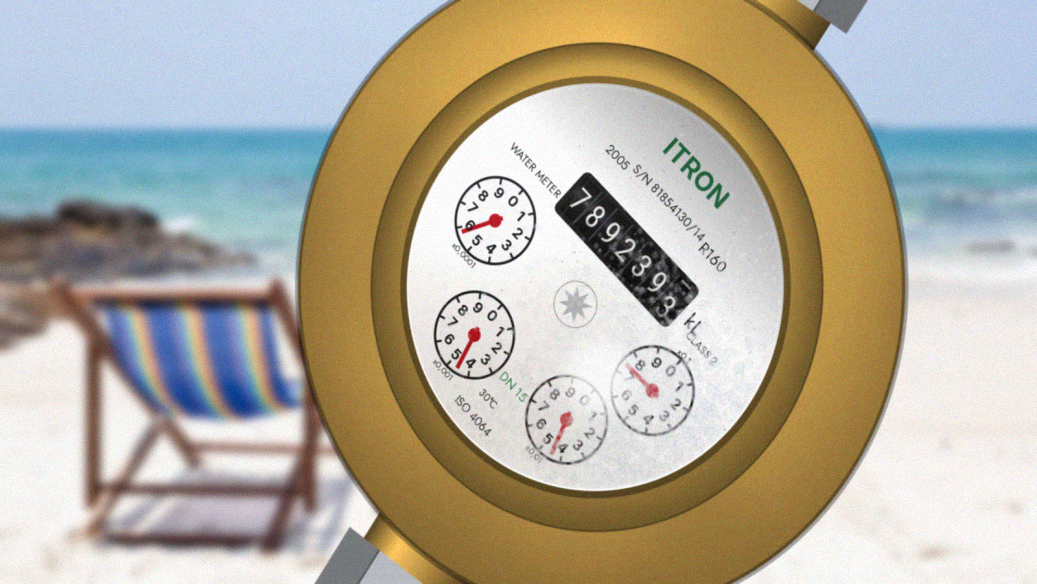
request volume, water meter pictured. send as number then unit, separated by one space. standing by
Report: 7892392.7445 kL
